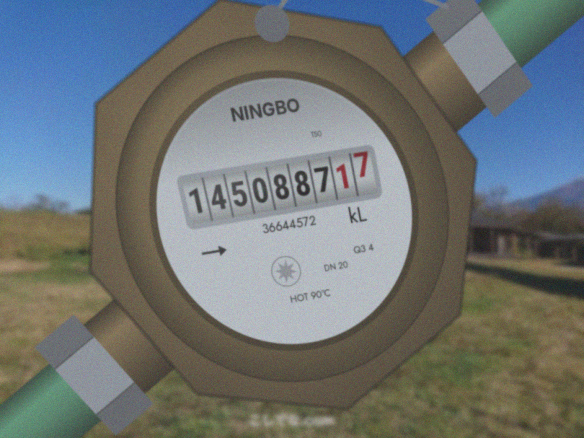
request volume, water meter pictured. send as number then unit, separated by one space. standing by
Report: 1450887.17 kL
